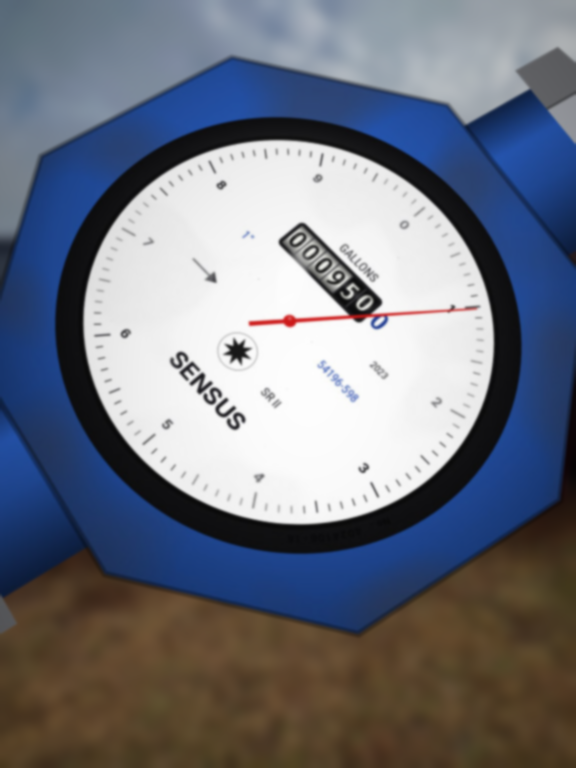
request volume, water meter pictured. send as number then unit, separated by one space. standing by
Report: 9501.0 gal
